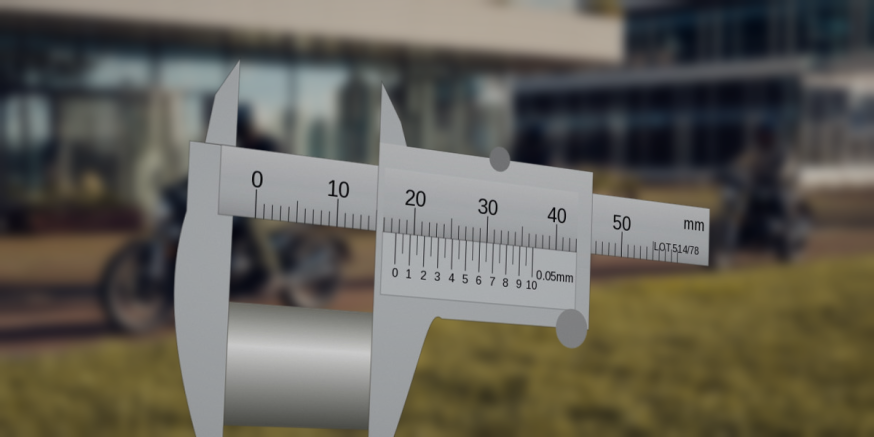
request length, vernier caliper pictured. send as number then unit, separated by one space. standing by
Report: 17.6 mm
